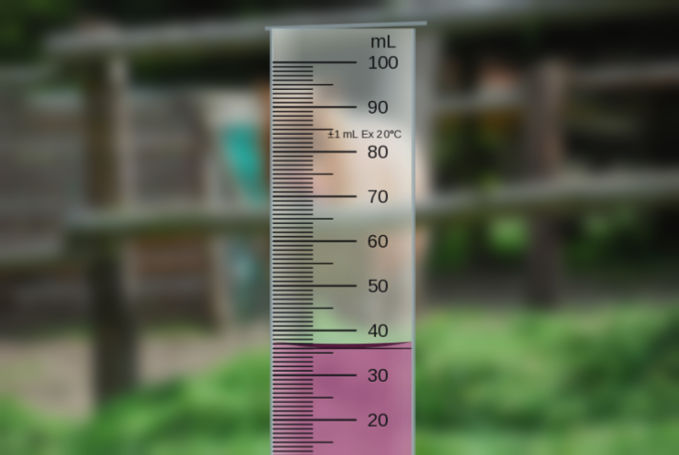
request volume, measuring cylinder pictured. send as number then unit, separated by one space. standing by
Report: 36 mL
